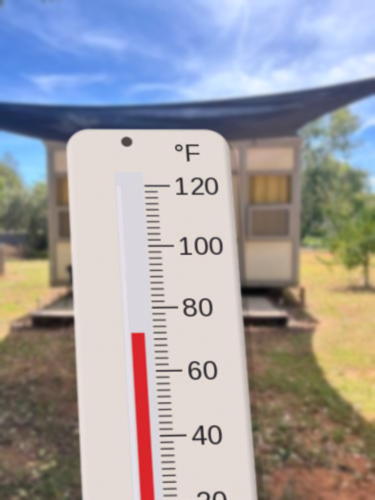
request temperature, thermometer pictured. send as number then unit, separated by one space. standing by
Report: 72 °F
